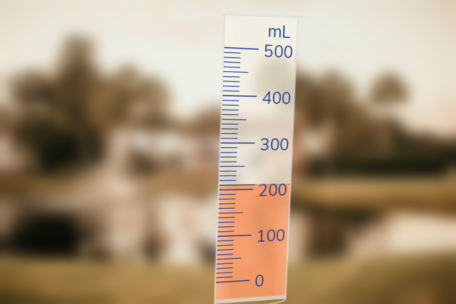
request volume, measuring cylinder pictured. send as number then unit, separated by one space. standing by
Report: 210 mL
